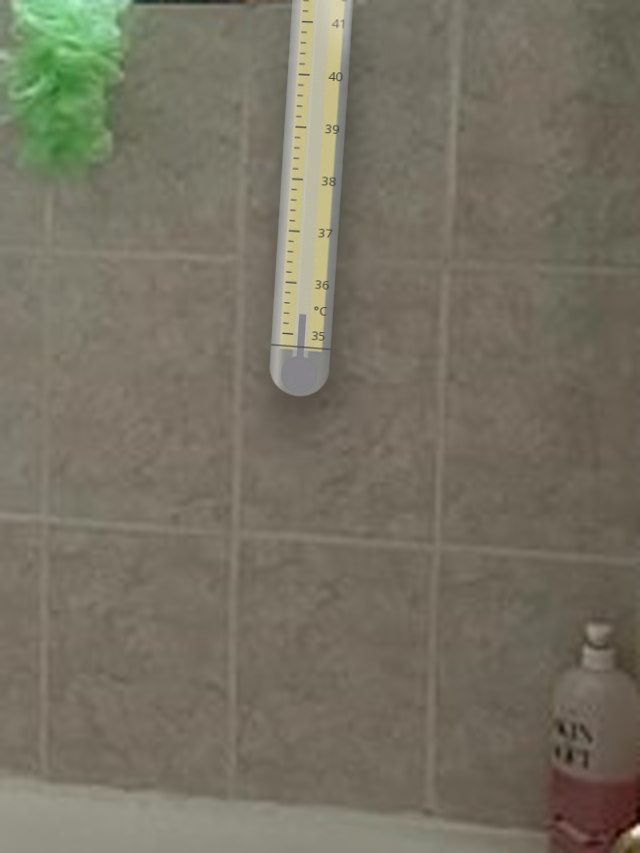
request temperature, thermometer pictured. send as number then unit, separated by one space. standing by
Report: 35.4 °C
